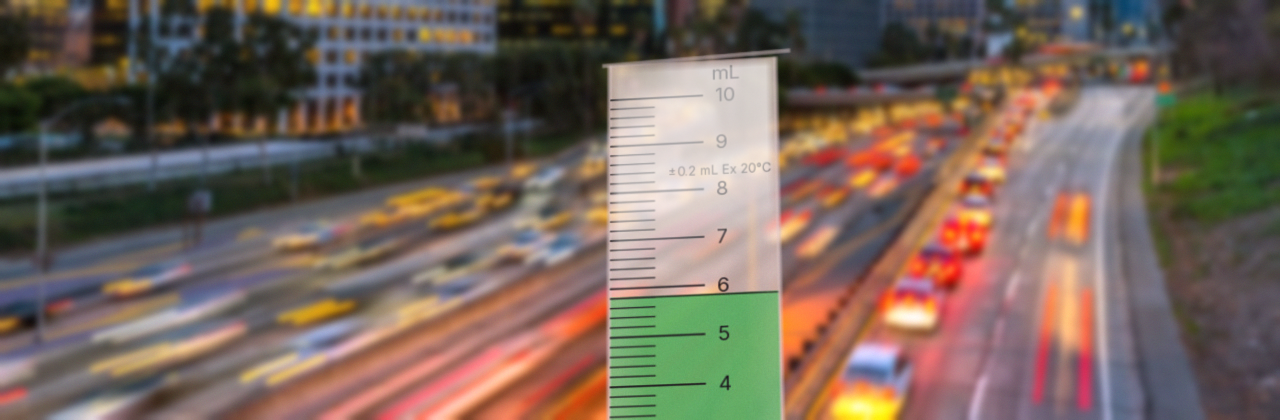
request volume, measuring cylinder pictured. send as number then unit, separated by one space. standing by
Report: 5.8 mL
